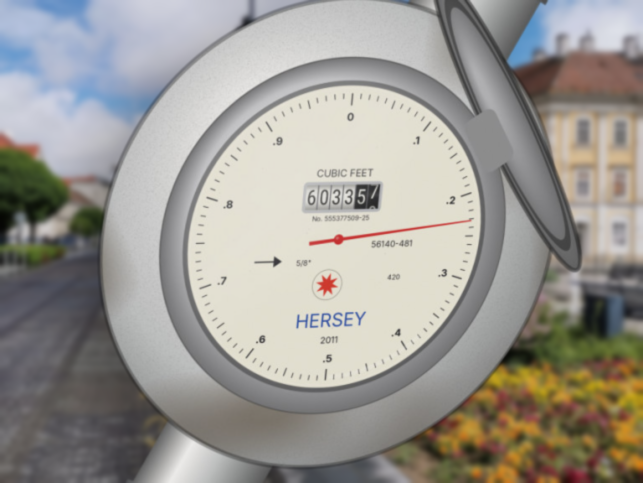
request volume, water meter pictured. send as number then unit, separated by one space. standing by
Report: 603357.23 ft³
